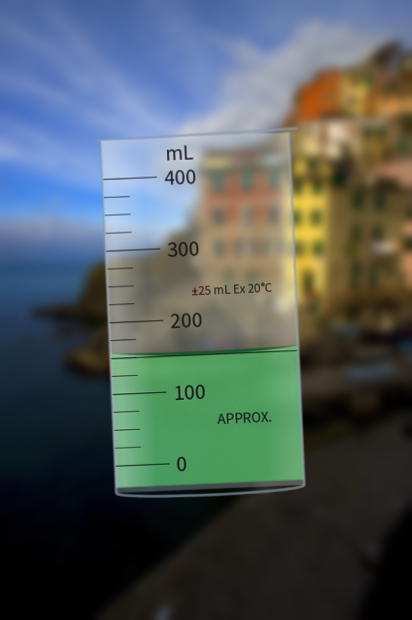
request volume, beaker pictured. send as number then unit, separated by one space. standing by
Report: 150 mL
